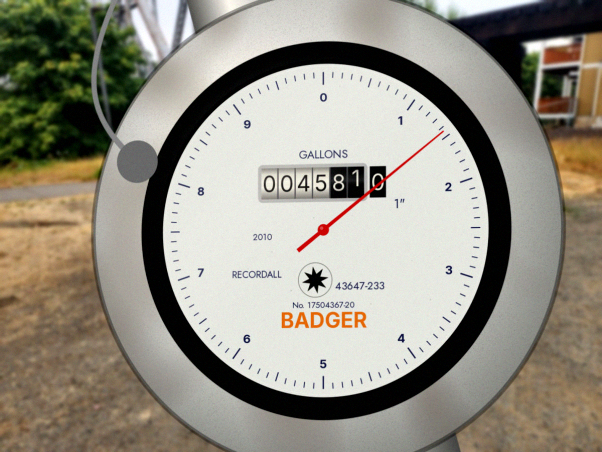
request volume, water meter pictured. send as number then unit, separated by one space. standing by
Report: 45811.4 gal
